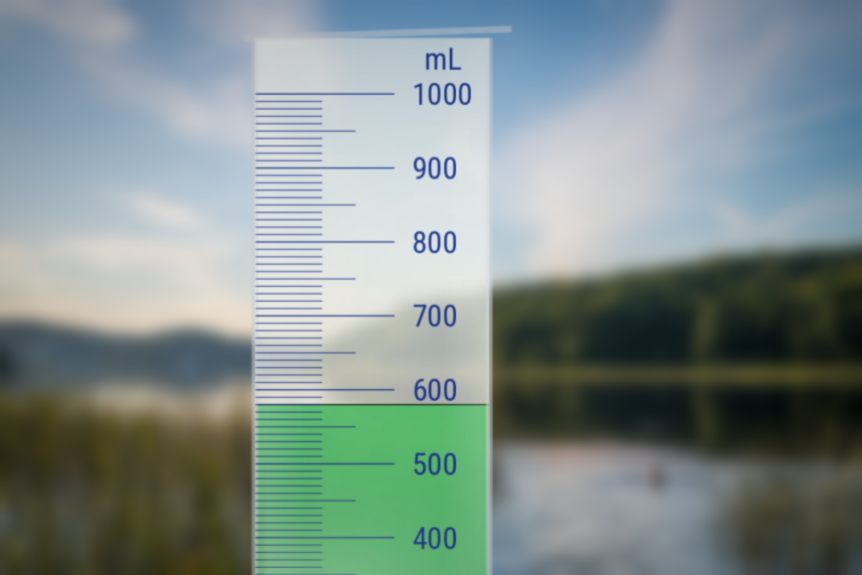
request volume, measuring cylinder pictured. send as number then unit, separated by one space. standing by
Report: 580 mL
